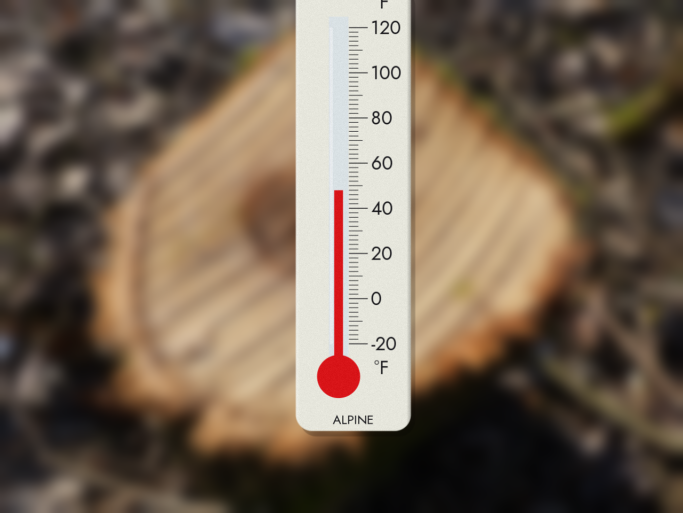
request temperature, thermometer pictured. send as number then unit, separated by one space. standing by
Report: 48 °F
